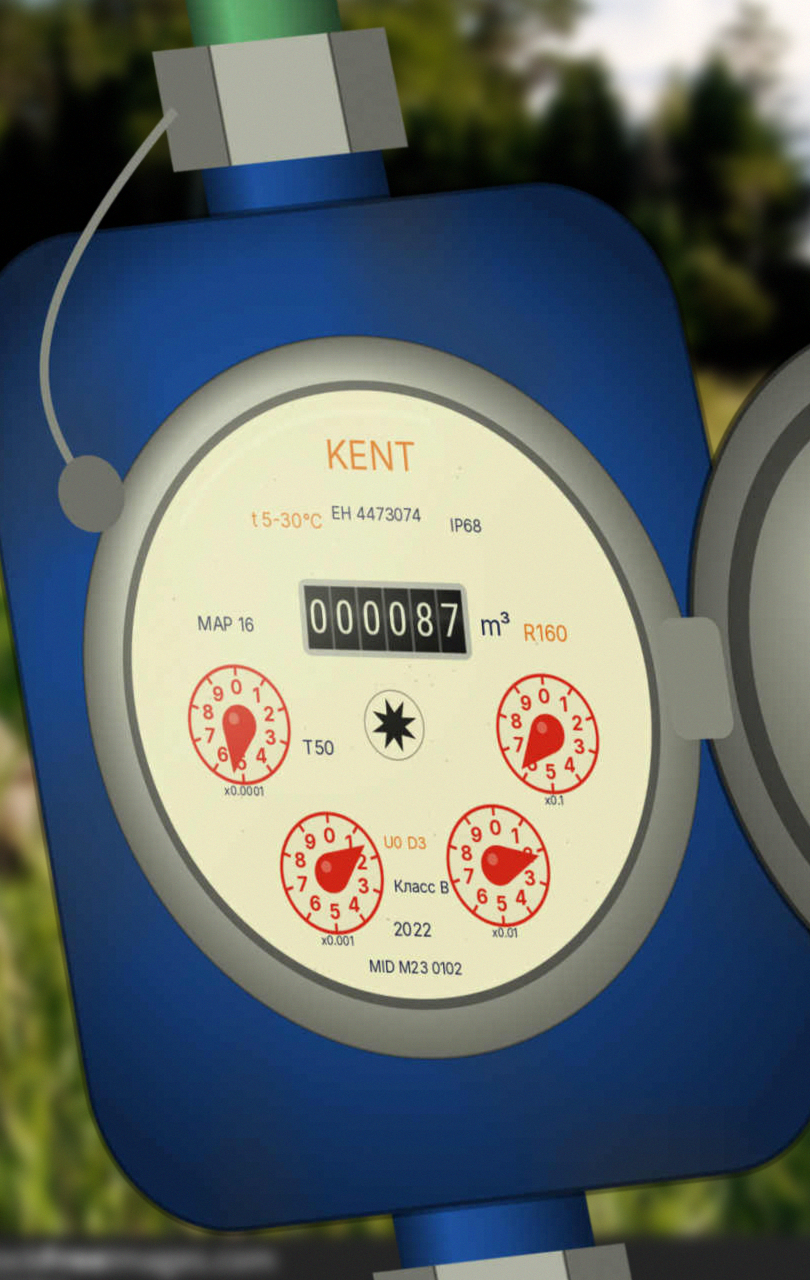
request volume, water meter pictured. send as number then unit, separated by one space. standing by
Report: 87.6215 m³
